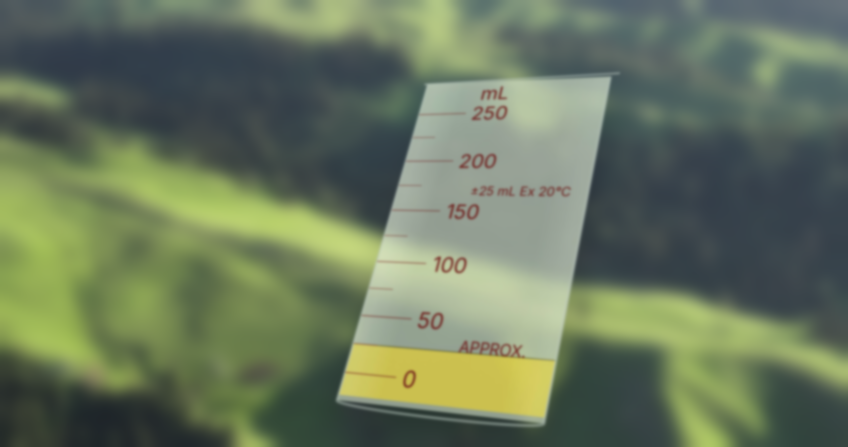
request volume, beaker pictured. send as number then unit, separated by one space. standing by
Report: 25 mL
